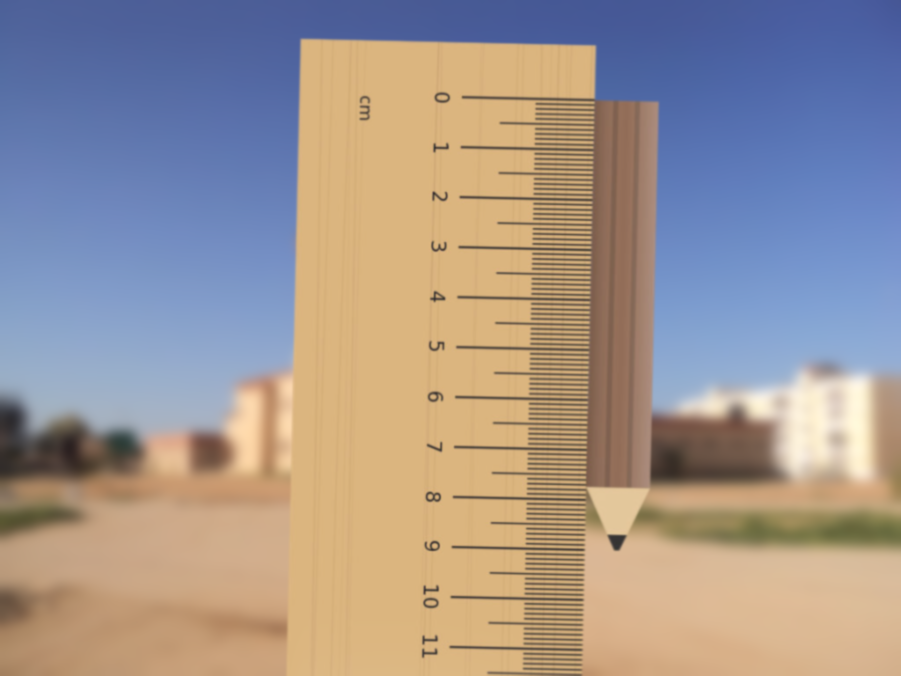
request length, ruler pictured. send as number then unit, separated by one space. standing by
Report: 9 cm
